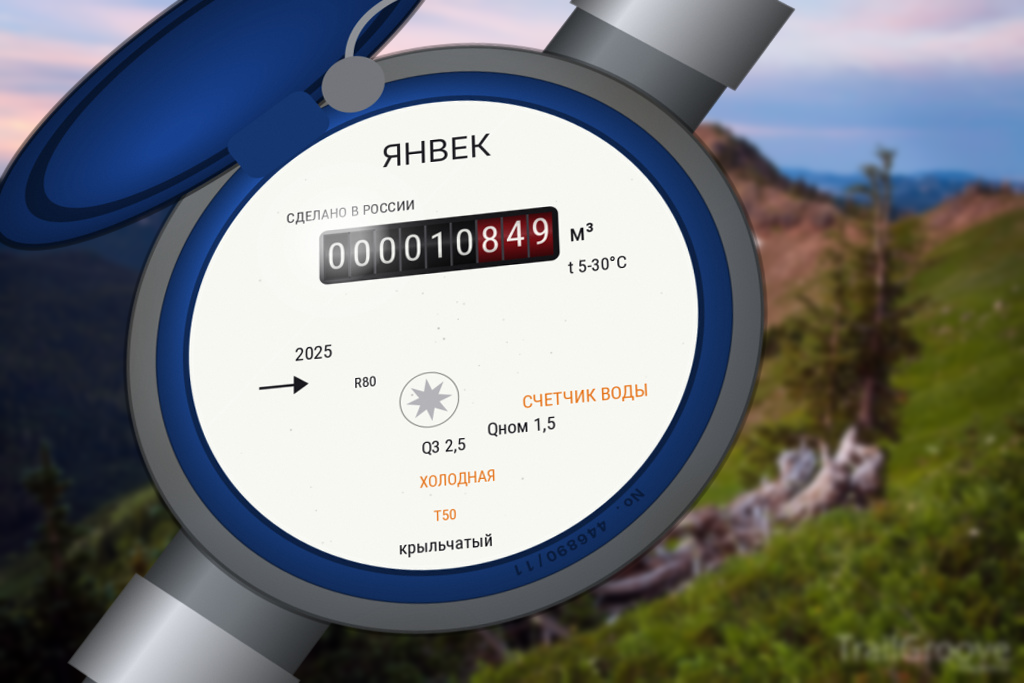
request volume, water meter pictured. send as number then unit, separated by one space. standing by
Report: 10.849 m³
